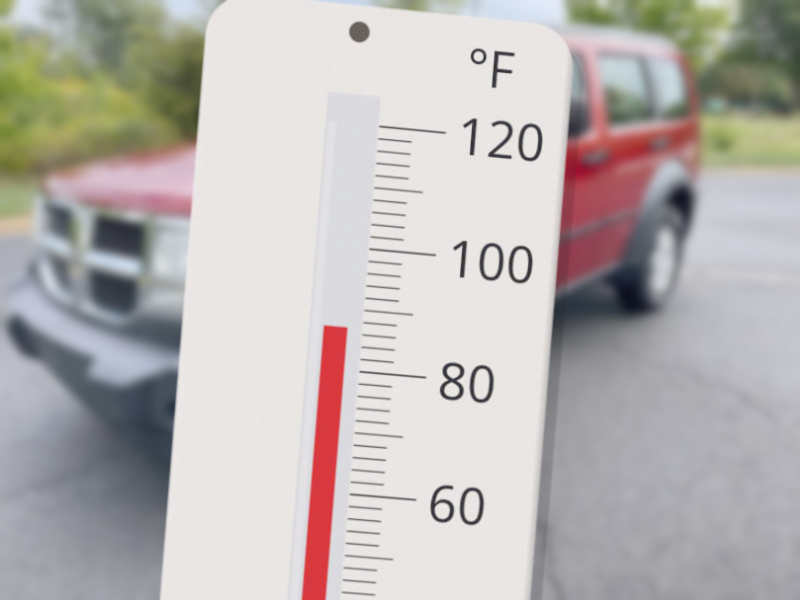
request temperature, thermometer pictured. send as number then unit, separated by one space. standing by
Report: 87 °F
